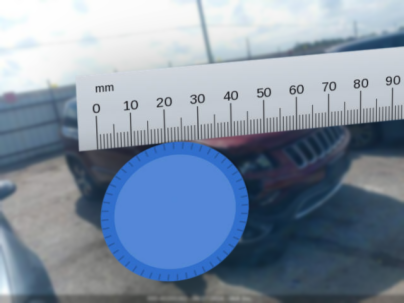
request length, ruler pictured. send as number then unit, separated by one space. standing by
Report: 45 mm
